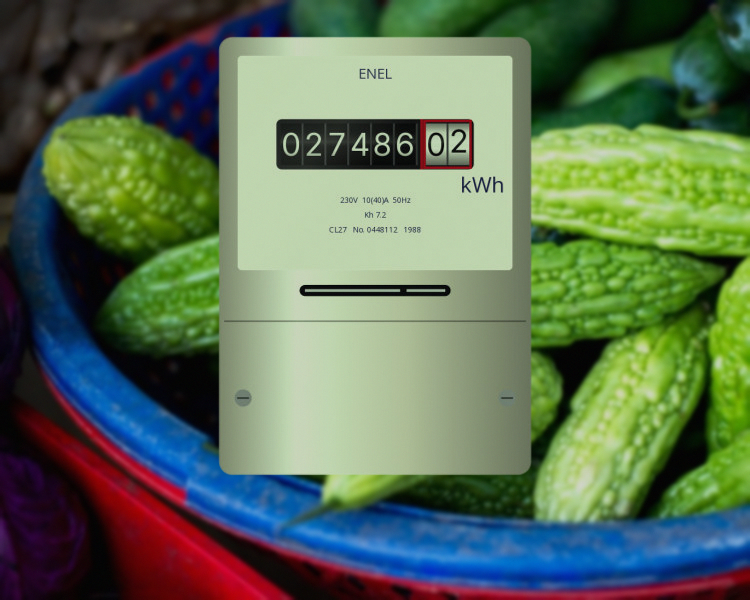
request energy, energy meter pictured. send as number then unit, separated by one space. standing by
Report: 27486.02 kWh
